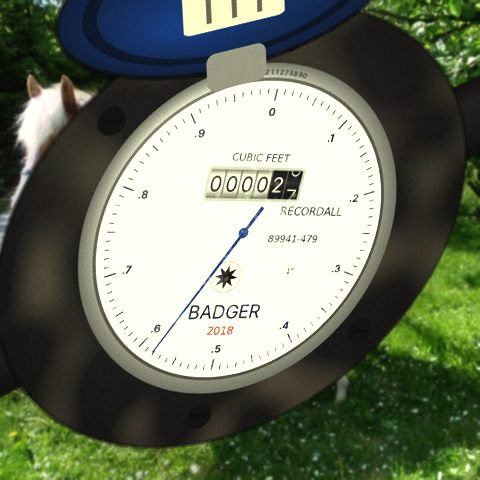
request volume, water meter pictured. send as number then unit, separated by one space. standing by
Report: 26.58 ft³
